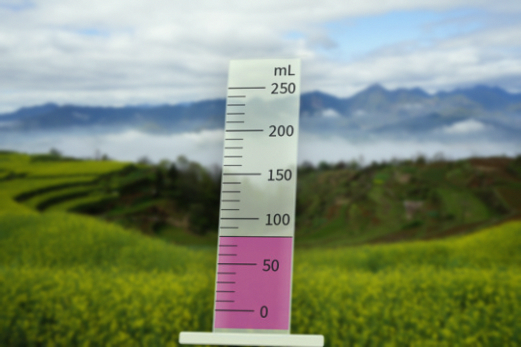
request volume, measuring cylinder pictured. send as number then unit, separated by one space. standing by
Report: 80 mL
